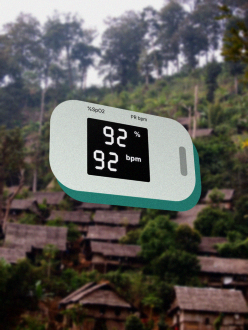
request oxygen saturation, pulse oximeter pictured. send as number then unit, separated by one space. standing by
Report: 92 %
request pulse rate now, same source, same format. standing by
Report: 92 bpm
